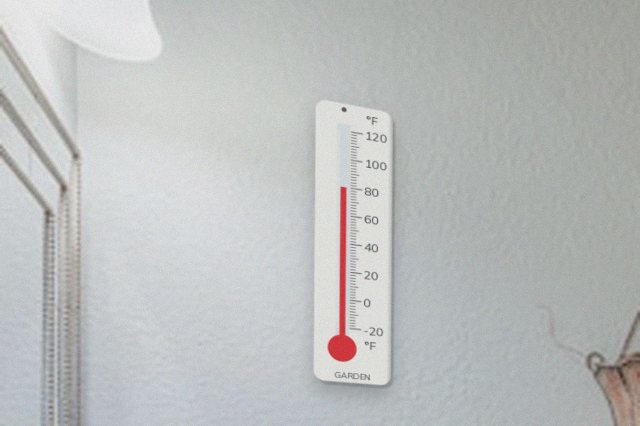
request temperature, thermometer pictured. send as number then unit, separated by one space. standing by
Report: 80 °F
